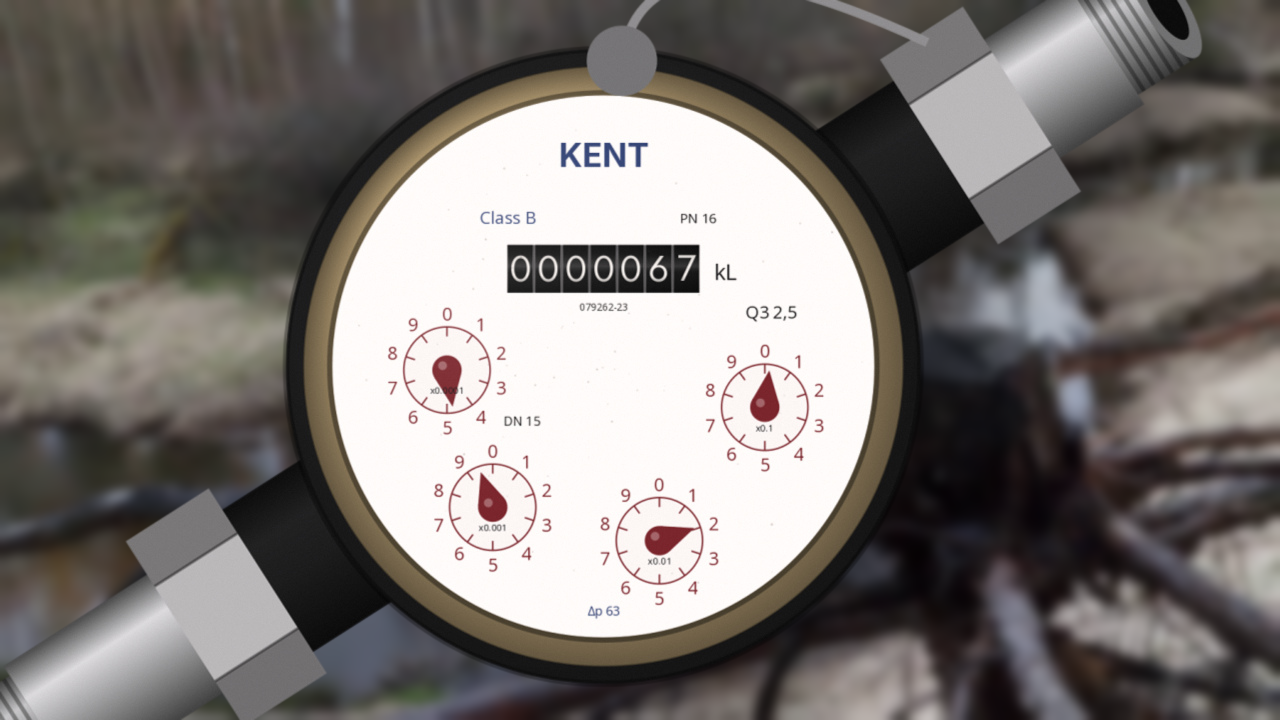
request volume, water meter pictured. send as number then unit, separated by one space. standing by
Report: 67.0194 kL
